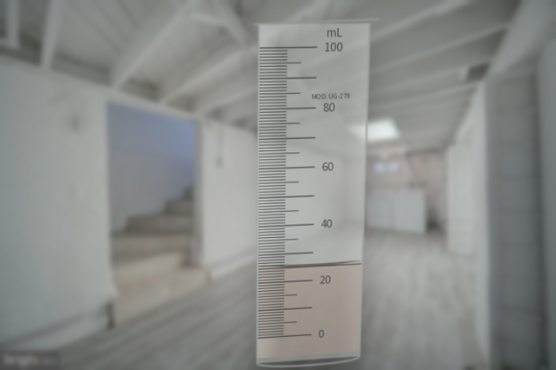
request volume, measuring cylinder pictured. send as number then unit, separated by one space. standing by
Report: 25 mL
